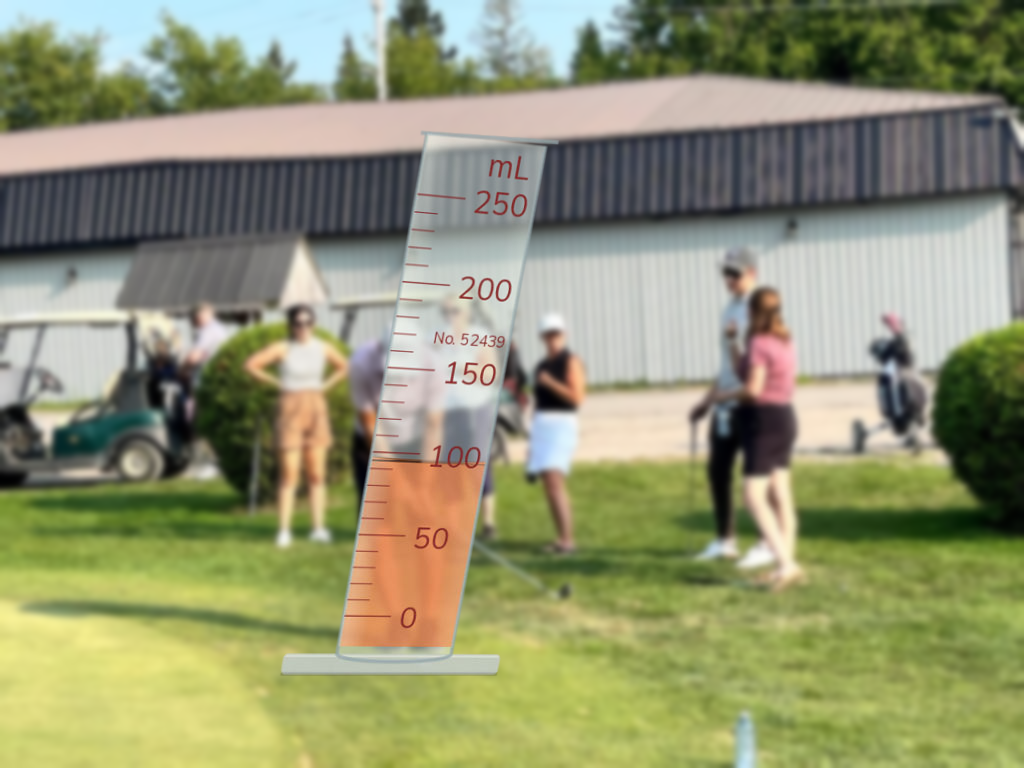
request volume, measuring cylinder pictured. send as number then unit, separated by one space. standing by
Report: 95 mL
